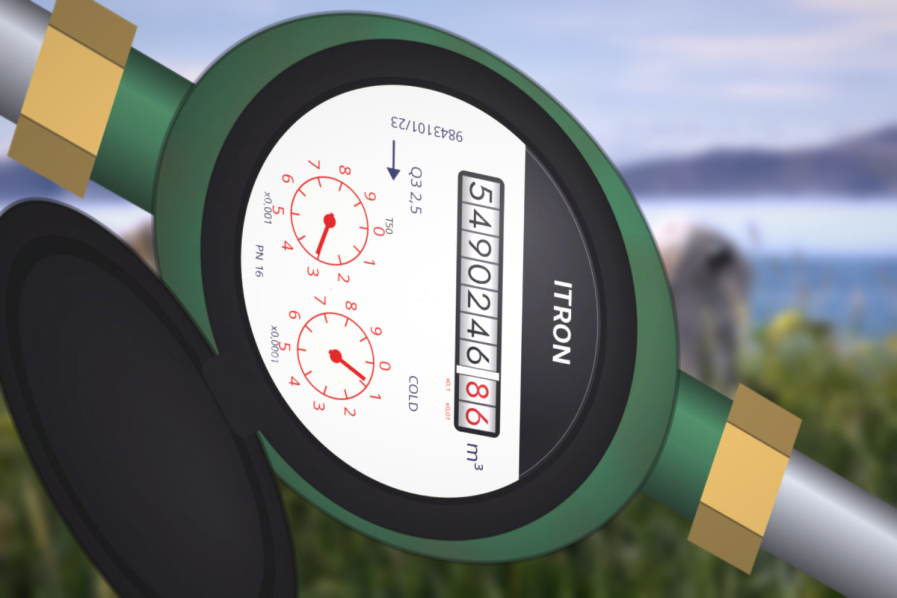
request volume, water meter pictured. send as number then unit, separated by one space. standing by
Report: 5490246.8630 m³
